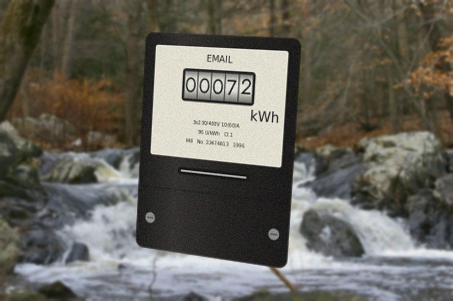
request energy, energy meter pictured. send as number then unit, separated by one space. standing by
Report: 72 kWh
